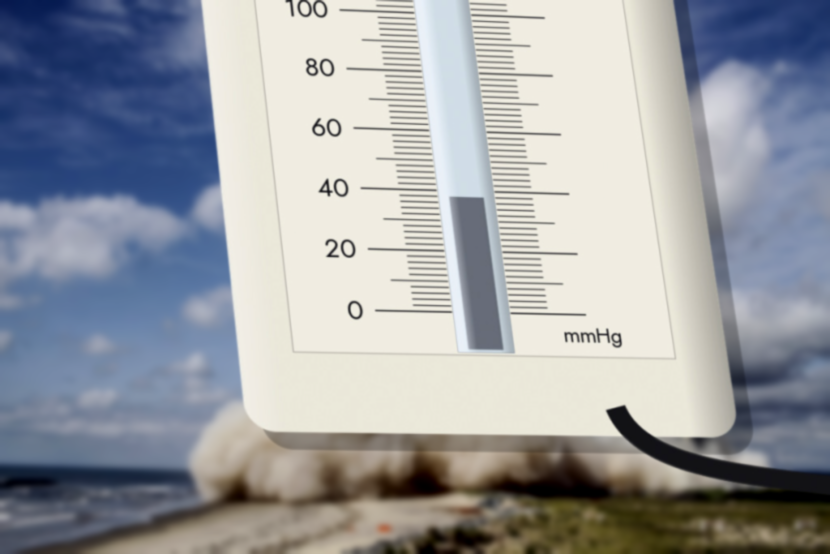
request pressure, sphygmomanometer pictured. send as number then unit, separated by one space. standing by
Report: 38 mmHg
